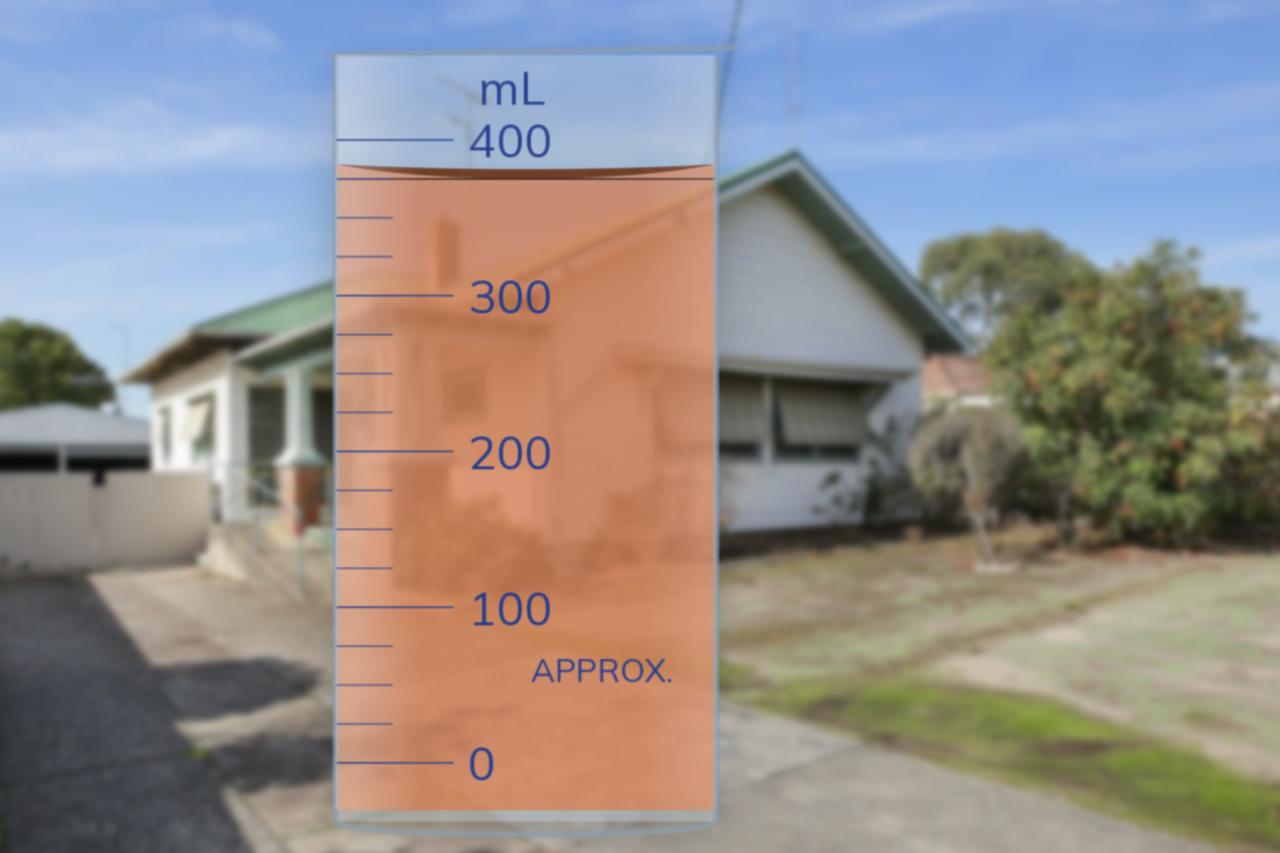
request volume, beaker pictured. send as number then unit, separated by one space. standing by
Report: 375 mL
